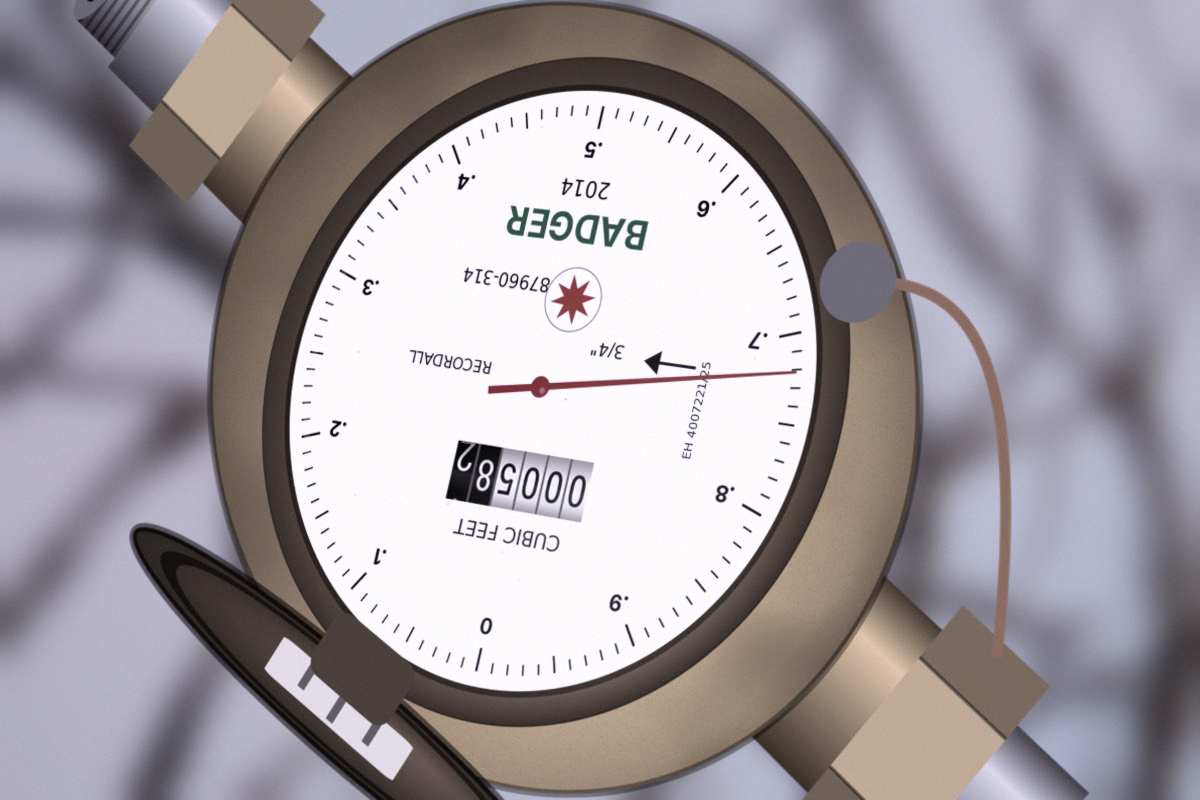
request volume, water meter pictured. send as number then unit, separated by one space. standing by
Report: 581.72 ft³
